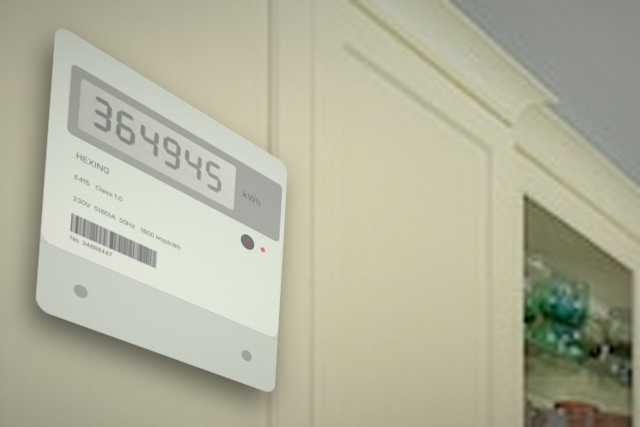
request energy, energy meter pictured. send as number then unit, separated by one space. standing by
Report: 364945 kWh
